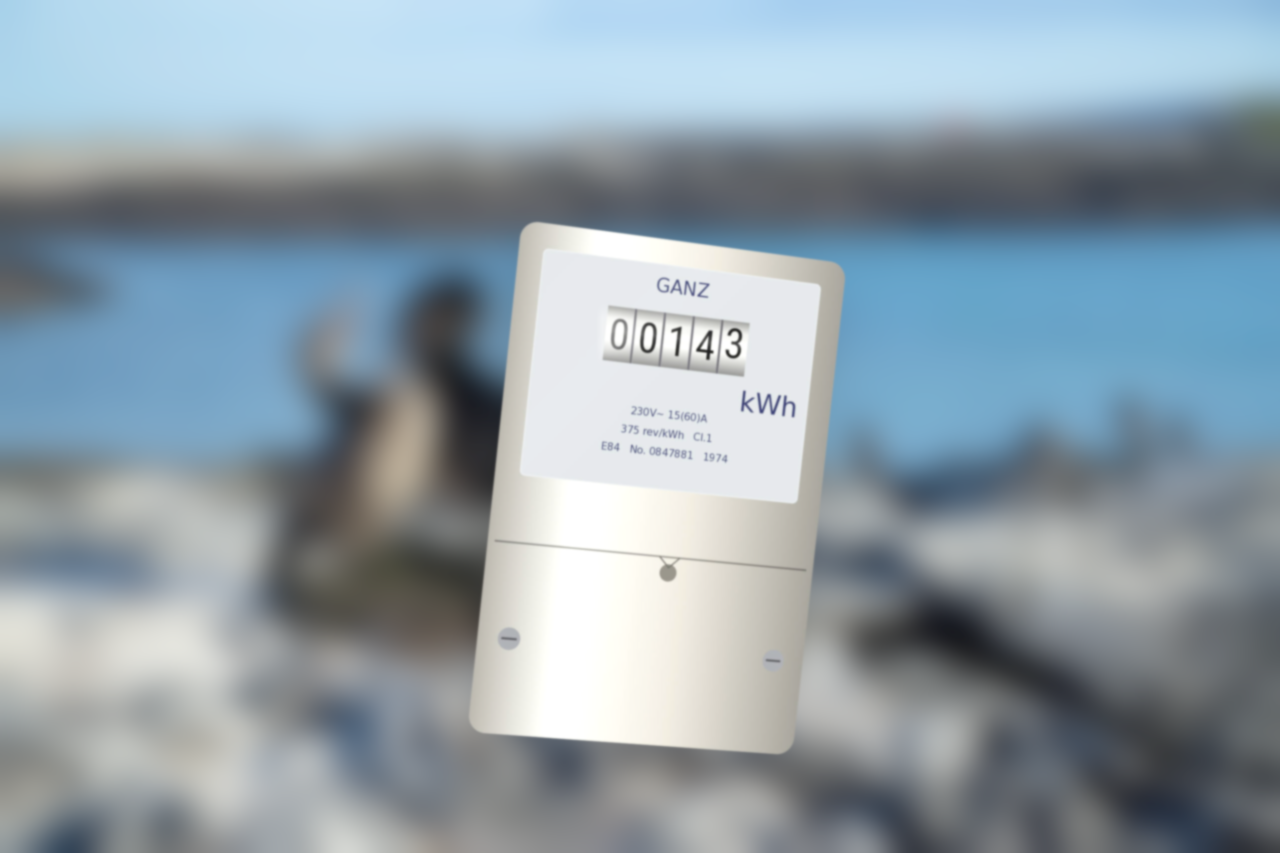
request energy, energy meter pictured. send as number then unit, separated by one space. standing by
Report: 143 kWh
